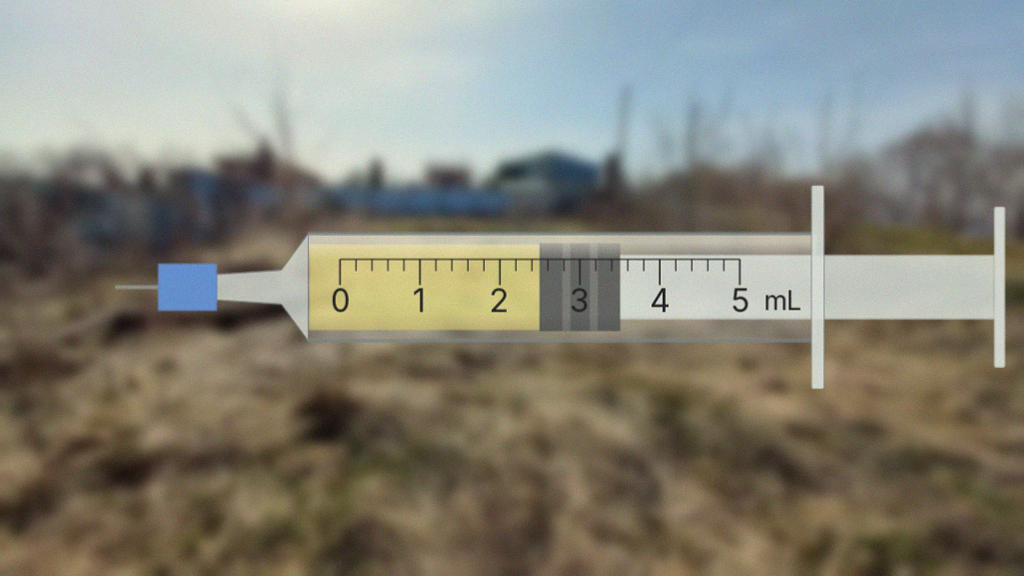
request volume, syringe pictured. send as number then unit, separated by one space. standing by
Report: 2.5 mL
